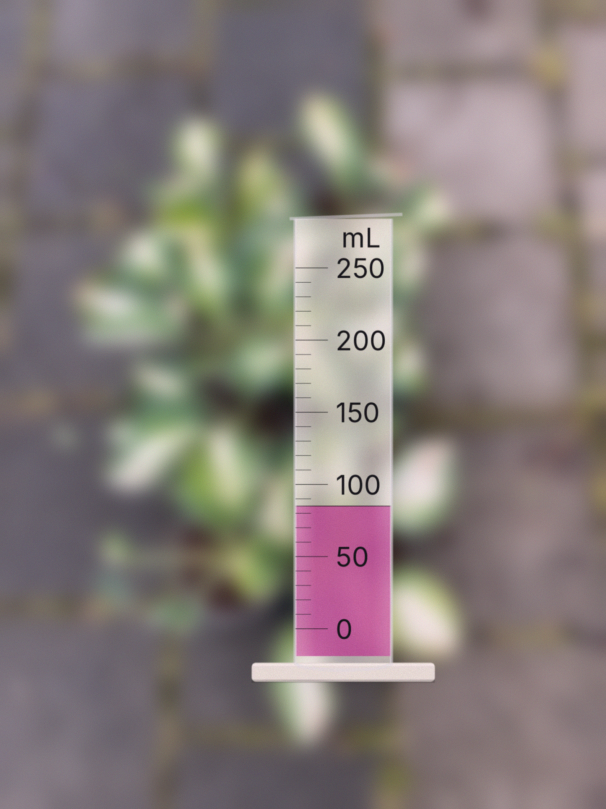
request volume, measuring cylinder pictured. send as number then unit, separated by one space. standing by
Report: 85 mL
